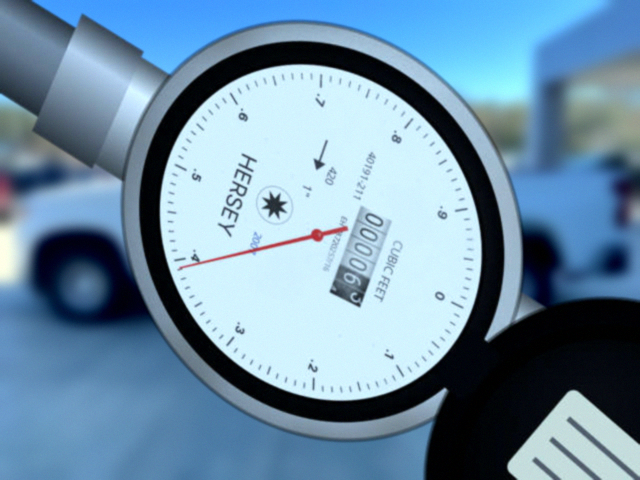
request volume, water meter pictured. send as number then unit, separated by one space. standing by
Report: 63.39 ft³
